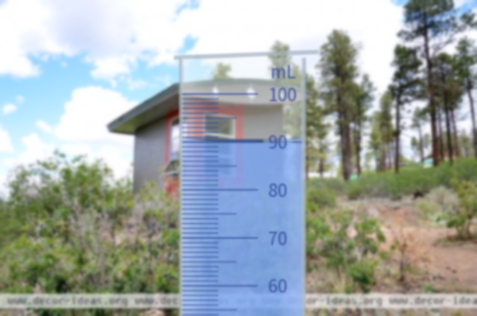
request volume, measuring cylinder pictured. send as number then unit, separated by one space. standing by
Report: 90 mL
